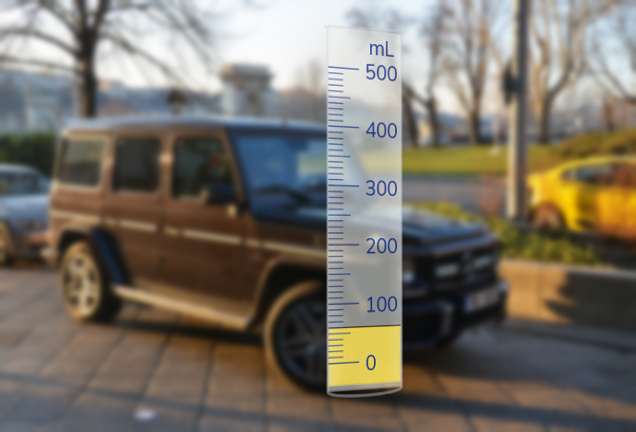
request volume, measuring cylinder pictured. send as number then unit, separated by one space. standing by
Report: 60 mL
